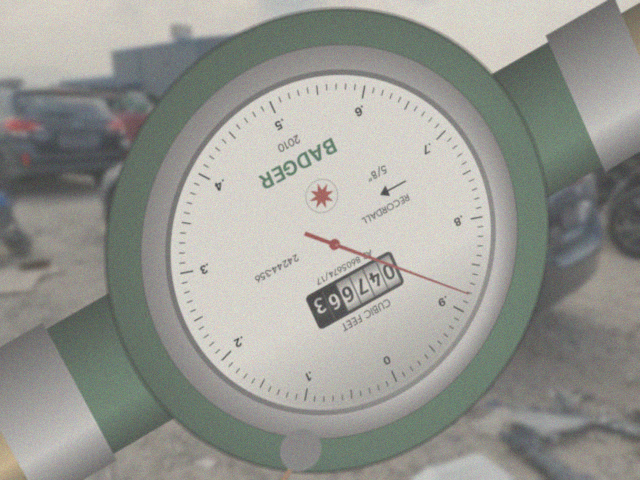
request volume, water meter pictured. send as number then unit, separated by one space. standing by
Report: 47662.88 ft³
